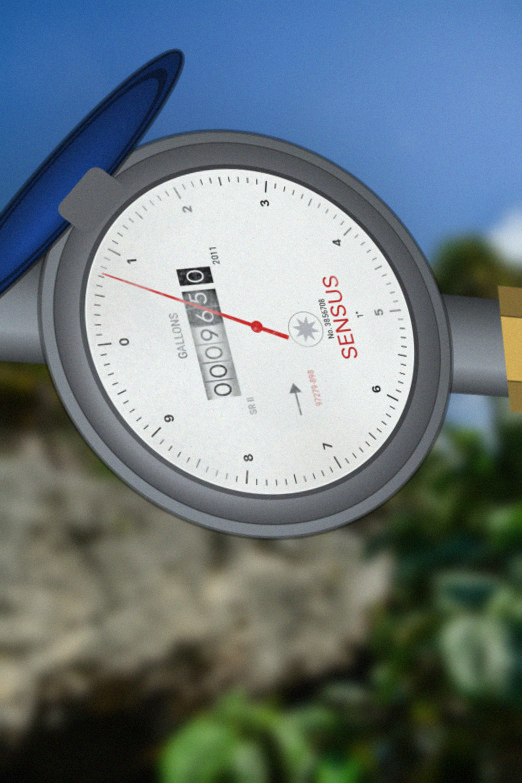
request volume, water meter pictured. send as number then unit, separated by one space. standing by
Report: 9650.7 gal
